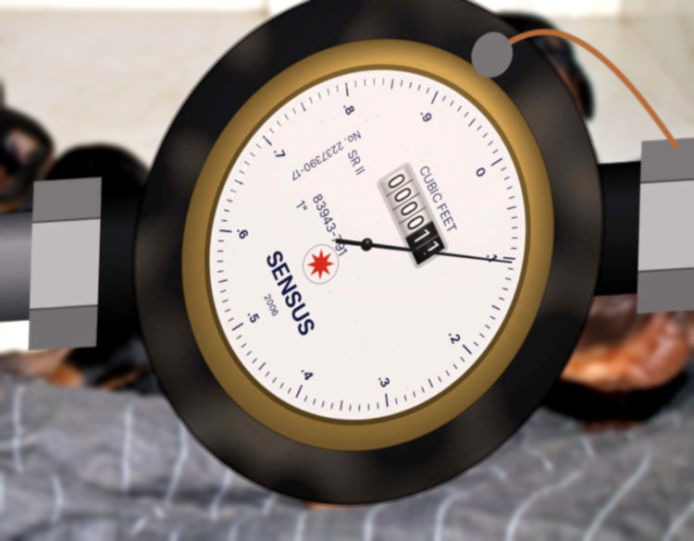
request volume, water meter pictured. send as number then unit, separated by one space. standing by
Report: 11.10 ft³
